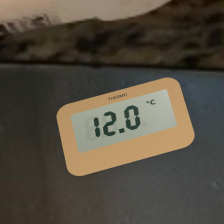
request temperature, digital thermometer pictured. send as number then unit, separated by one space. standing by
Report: 12.0 °C
